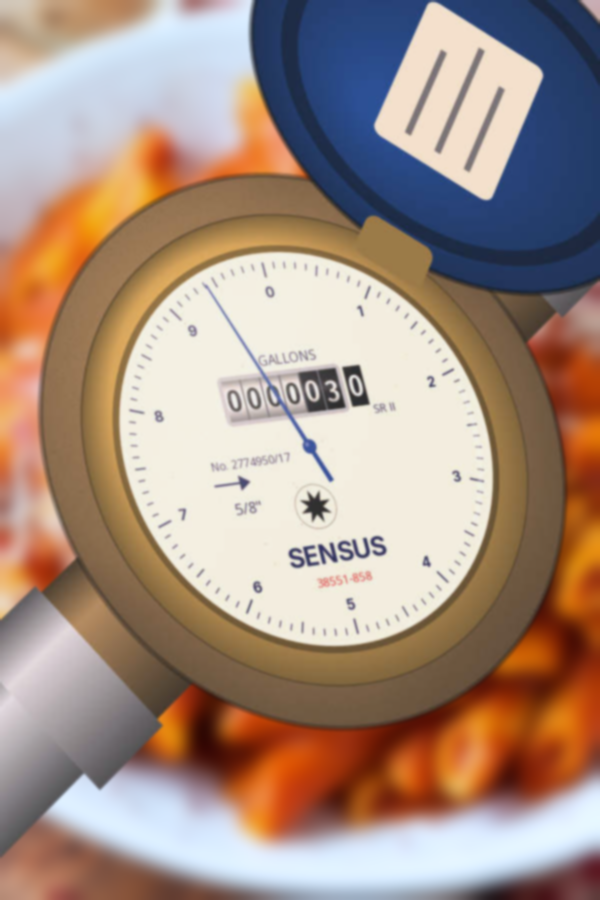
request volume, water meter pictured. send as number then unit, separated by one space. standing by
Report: 29.4 gal
